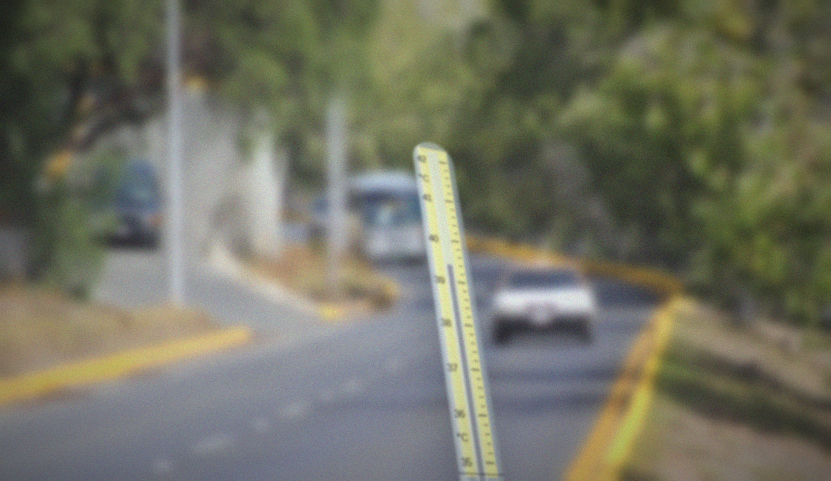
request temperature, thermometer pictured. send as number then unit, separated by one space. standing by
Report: 39.4 °C
